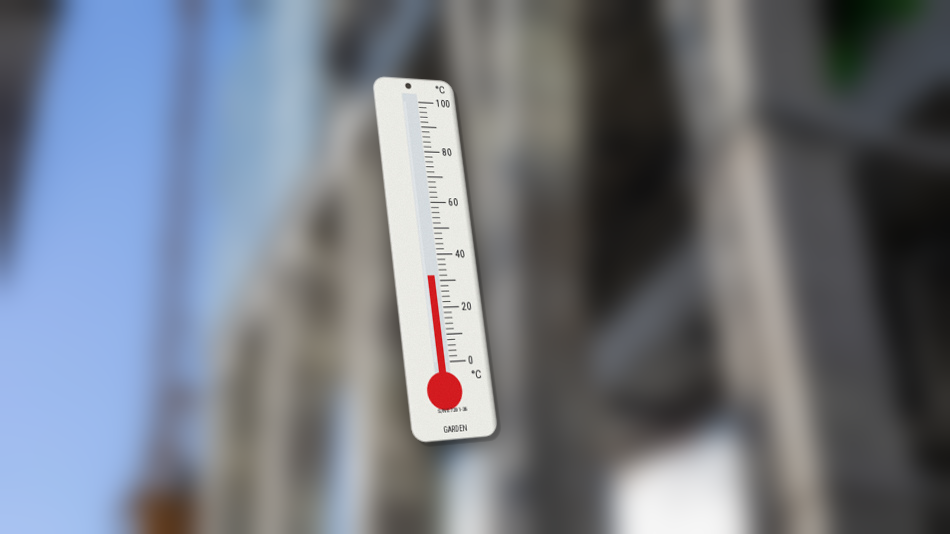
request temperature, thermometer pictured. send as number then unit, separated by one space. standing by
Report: 32 °C
